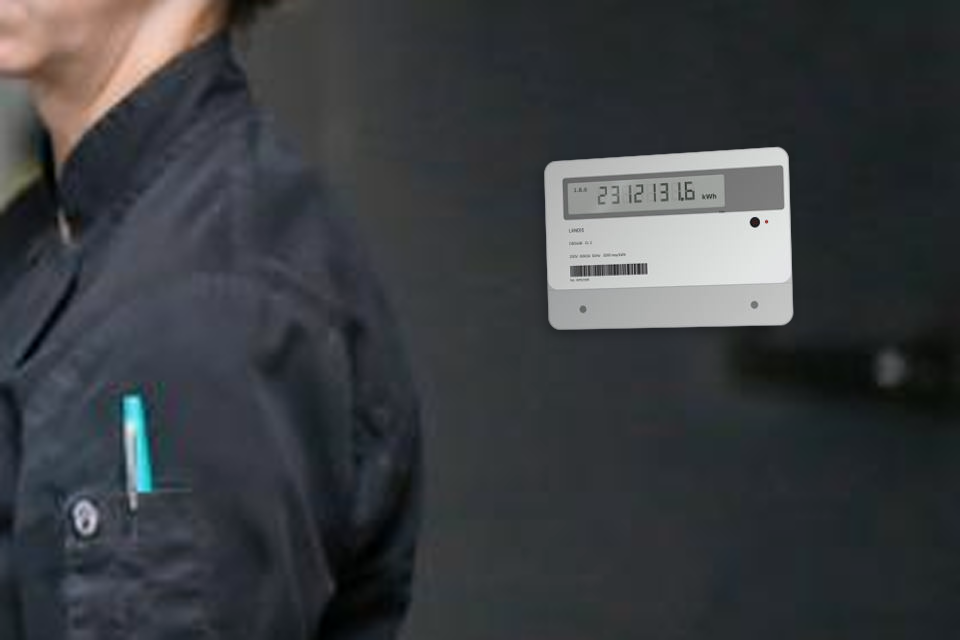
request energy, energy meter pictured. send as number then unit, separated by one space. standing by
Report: 2312131.6 kWh
